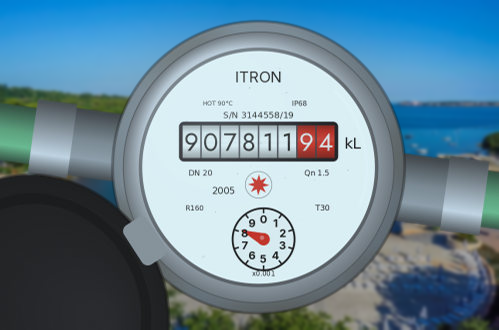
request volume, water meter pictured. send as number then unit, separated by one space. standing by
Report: 907811.948 kL
